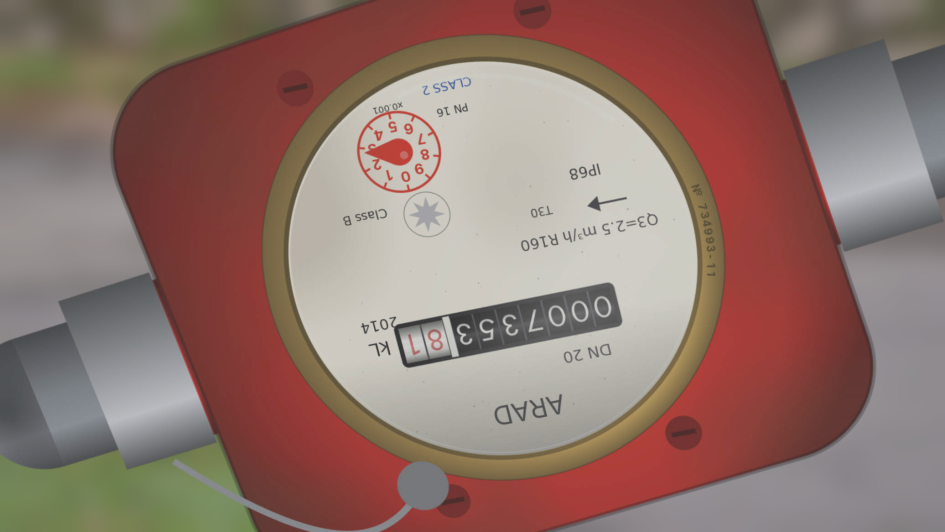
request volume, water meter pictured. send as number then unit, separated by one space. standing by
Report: 7353.812 kL
